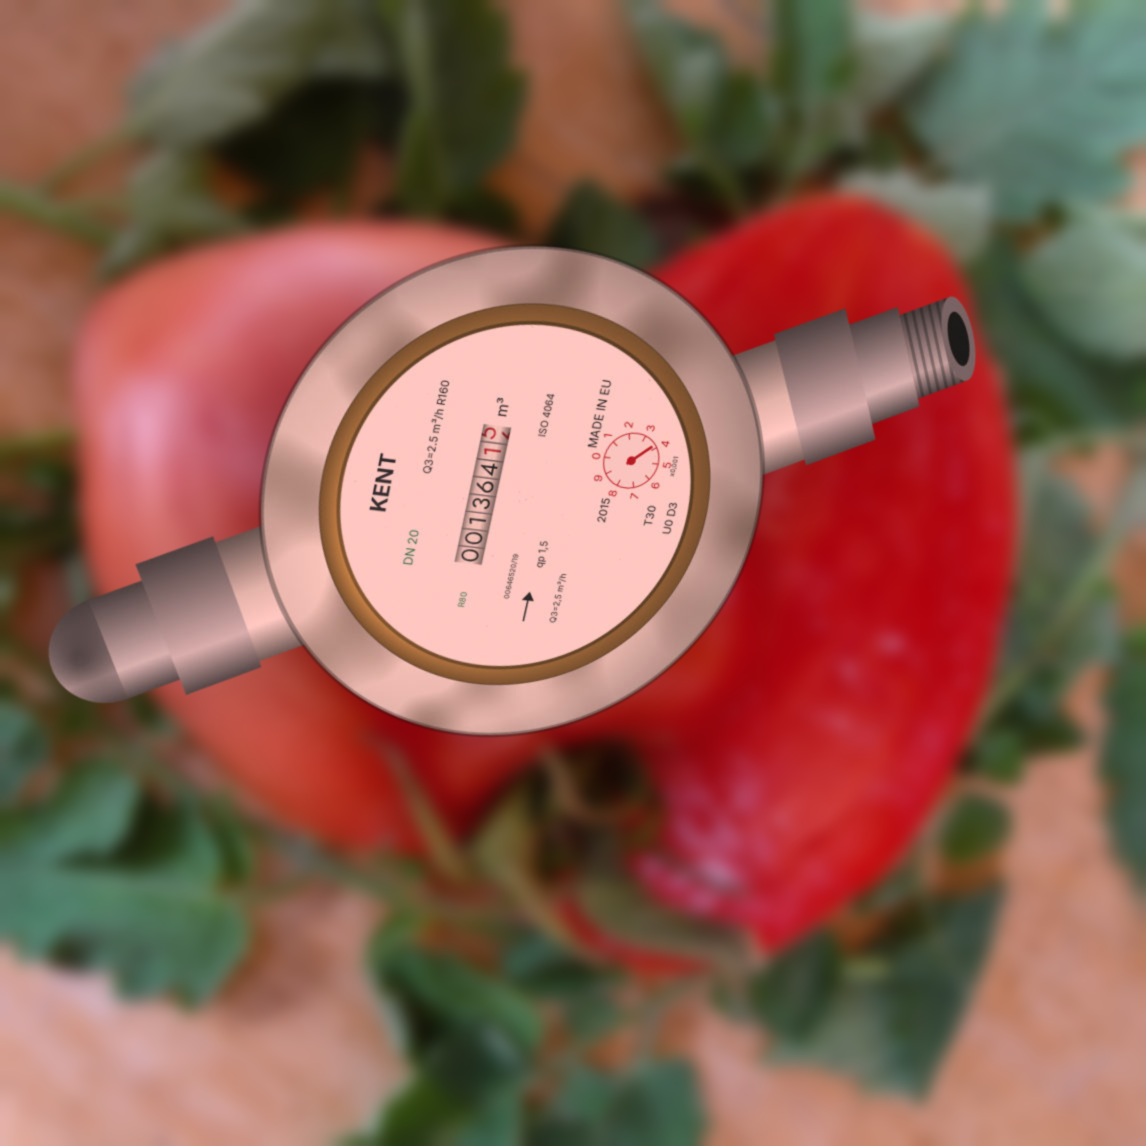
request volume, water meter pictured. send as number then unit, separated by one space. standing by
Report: 1364.153 m³
